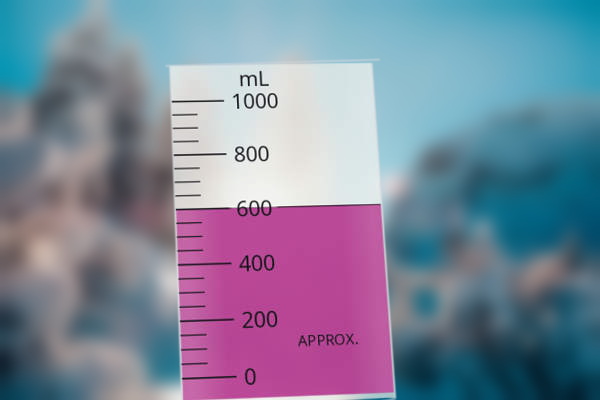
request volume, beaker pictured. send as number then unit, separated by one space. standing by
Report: 600 mL
